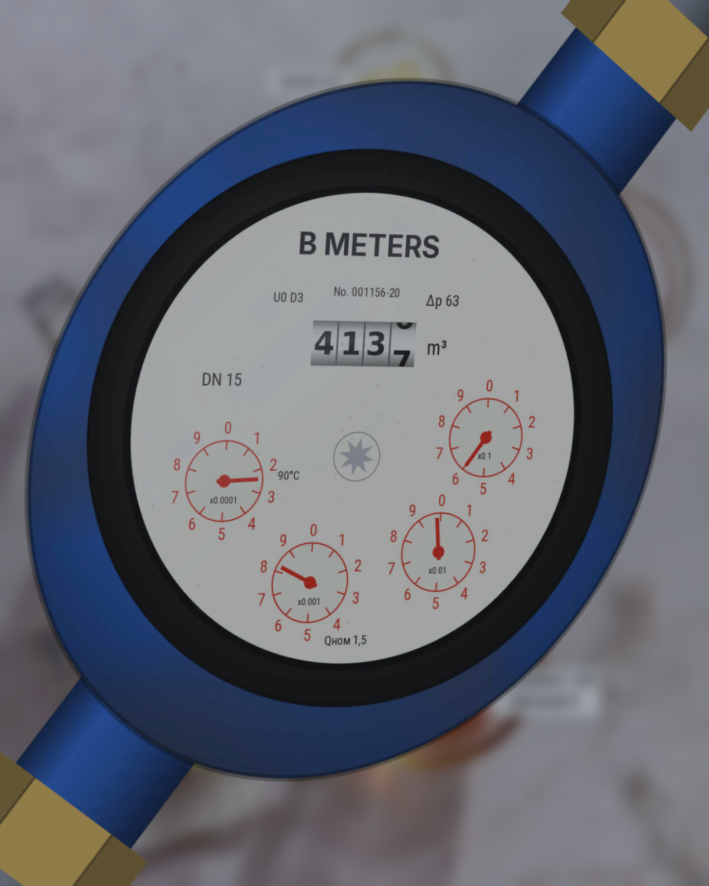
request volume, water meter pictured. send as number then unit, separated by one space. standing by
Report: 4136.5982 m³
